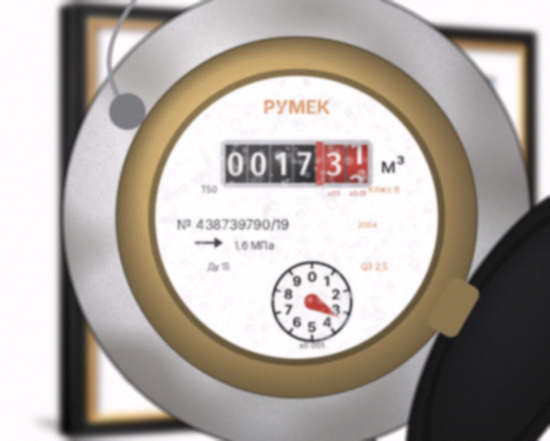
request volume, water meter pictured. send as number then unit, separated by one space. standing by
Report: 17.313 m³
